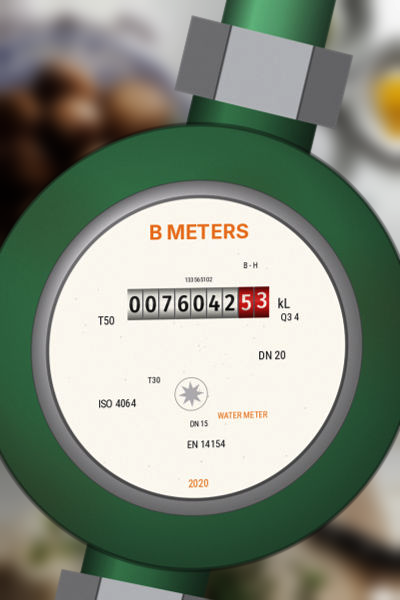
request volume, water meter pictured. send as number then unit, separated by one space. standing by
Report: 76042.53 kL
